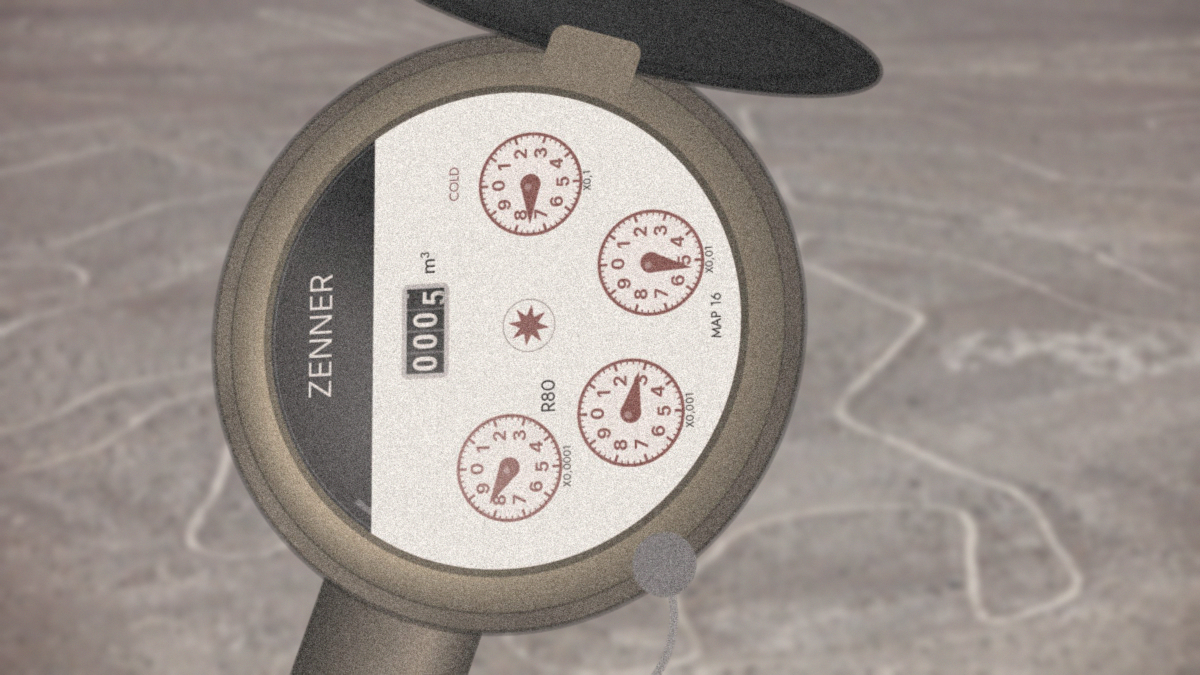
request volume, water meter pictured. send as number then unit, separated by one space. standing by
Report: 4.7528 m³
